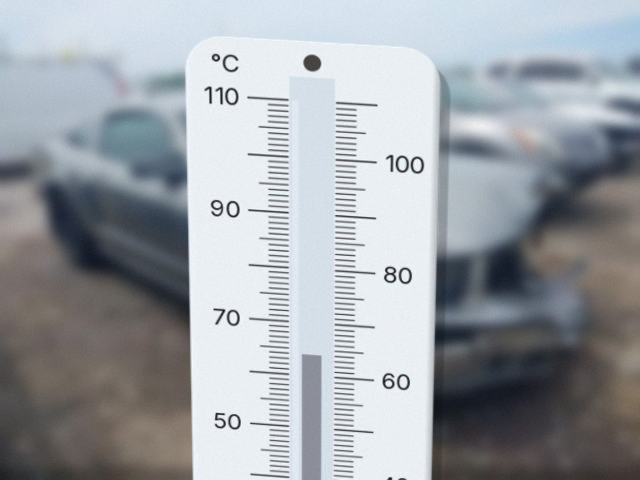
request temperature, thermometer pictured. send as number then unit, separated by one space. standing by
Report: 64 °C
